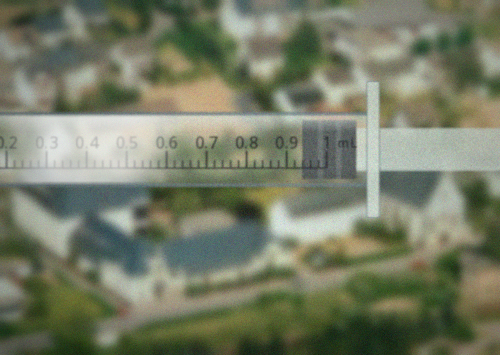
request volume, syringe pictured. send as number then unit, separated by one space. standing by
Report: 0.94 mL
